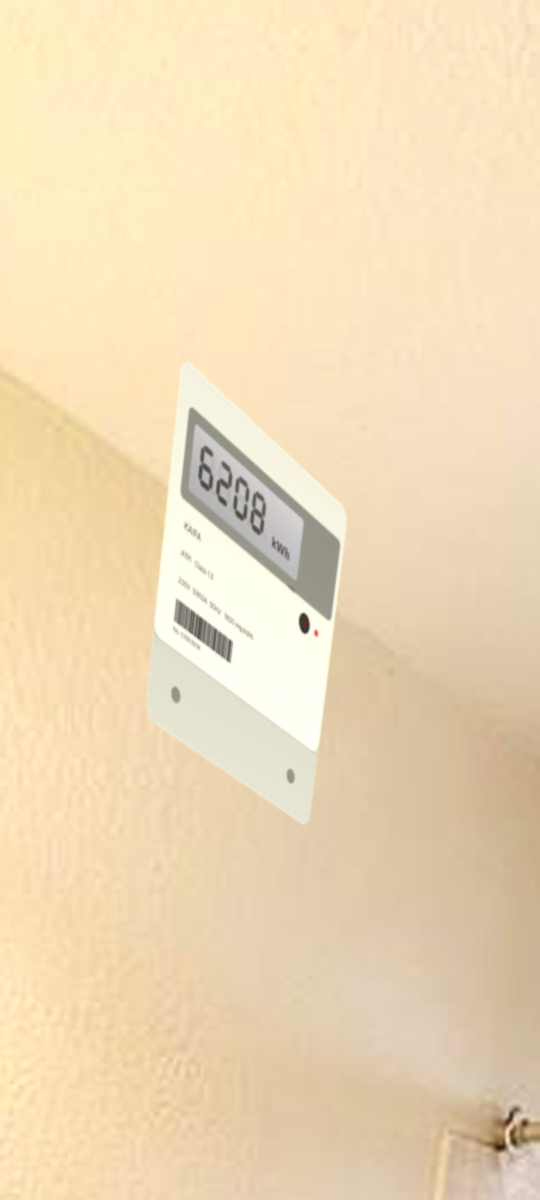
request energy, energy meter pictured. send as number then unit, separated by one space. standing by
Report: 6208 kWh
